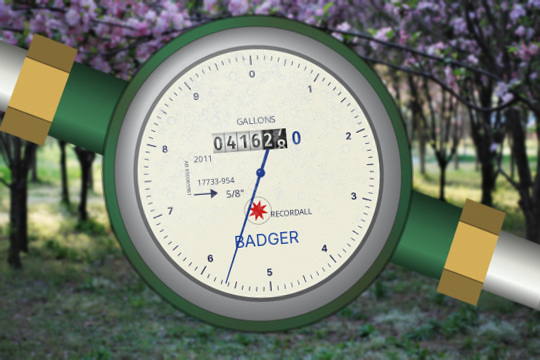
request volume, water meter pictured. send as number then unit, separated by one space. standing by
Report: 416275.6 gal
